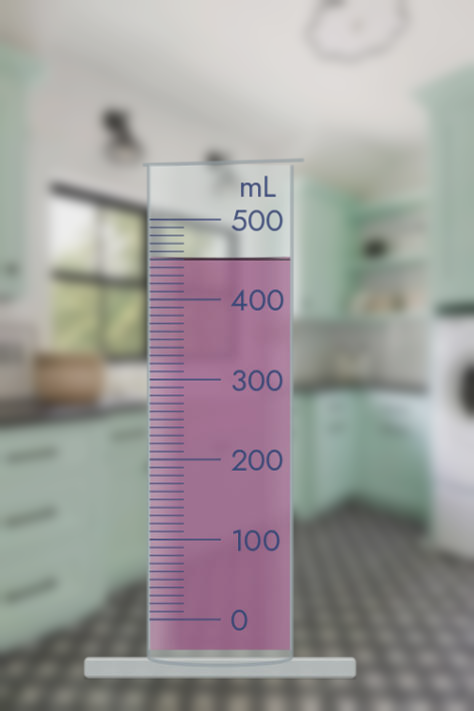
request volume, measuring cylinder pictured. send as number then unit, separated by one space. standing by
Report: 450 mL
